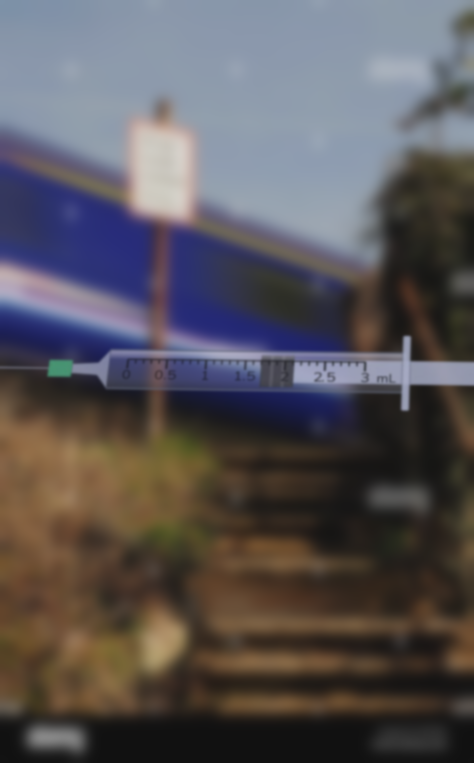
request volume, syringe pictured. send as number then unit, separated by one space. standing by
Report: 1.7 mL
